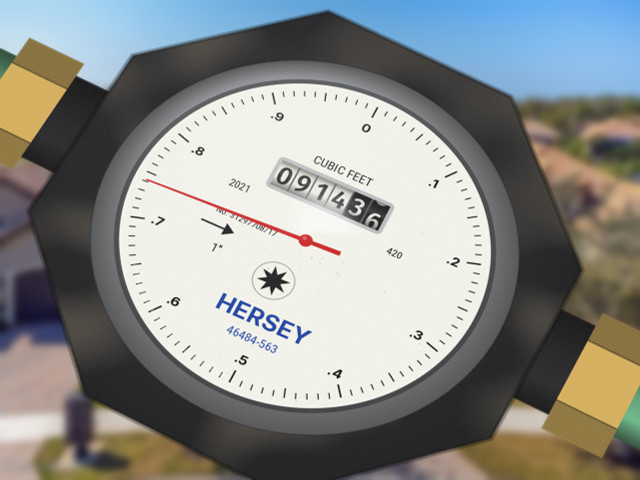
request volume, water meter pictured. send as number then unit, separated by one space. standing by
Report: 91435.74 ft³
